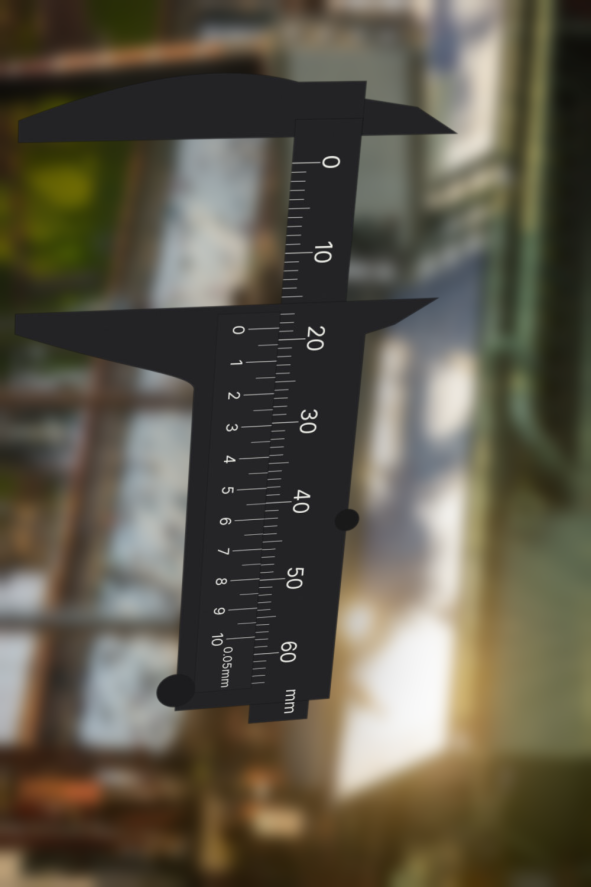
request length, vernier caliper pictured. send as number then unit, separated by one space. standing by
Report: 18.6 mm
